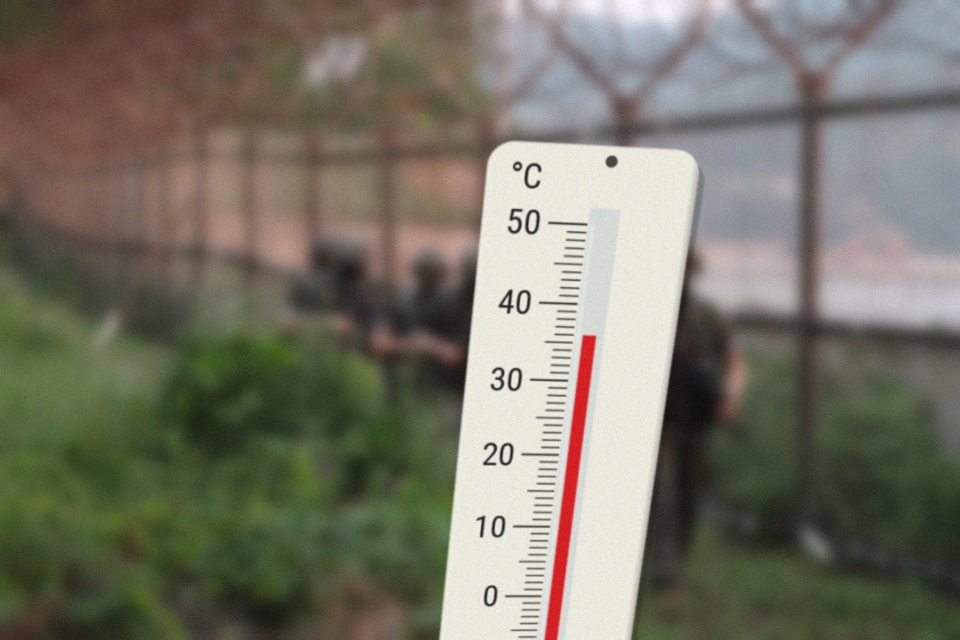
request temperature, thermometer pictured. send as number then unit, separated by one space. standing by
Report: 36 °C
